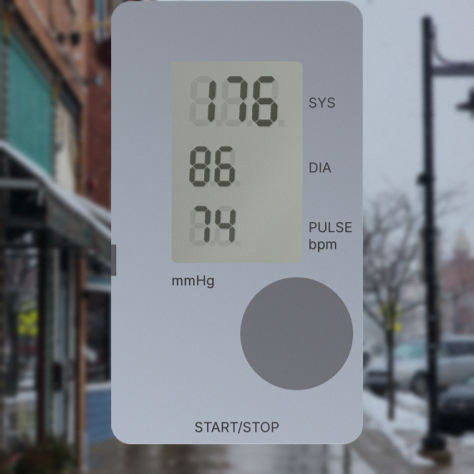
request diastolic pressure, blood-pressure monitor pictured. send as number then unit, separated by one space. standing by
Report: 86 mmHg
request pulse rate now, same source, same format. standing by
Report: 74 bpm
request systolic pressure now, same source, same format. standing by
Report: 176 mmHg
